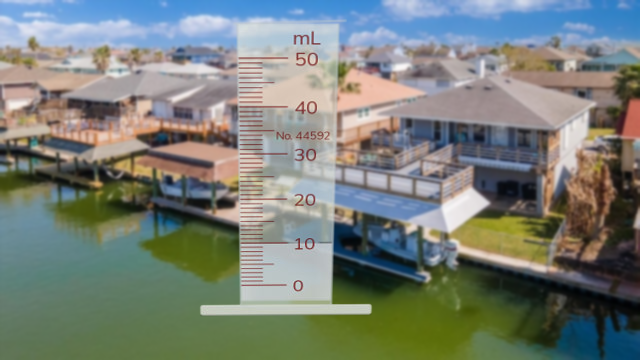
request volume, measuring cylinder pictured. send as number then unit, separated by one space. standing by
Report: 10 mL
